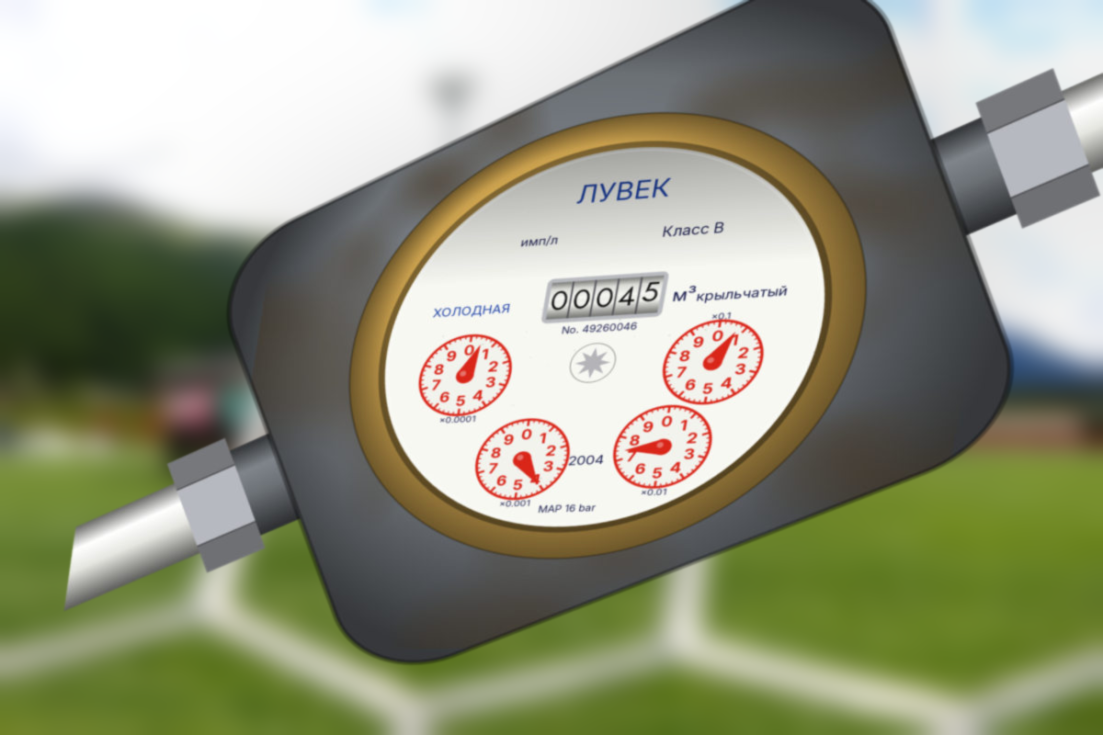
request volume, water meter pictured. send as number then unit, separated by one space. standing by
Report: 45.0740 m³
